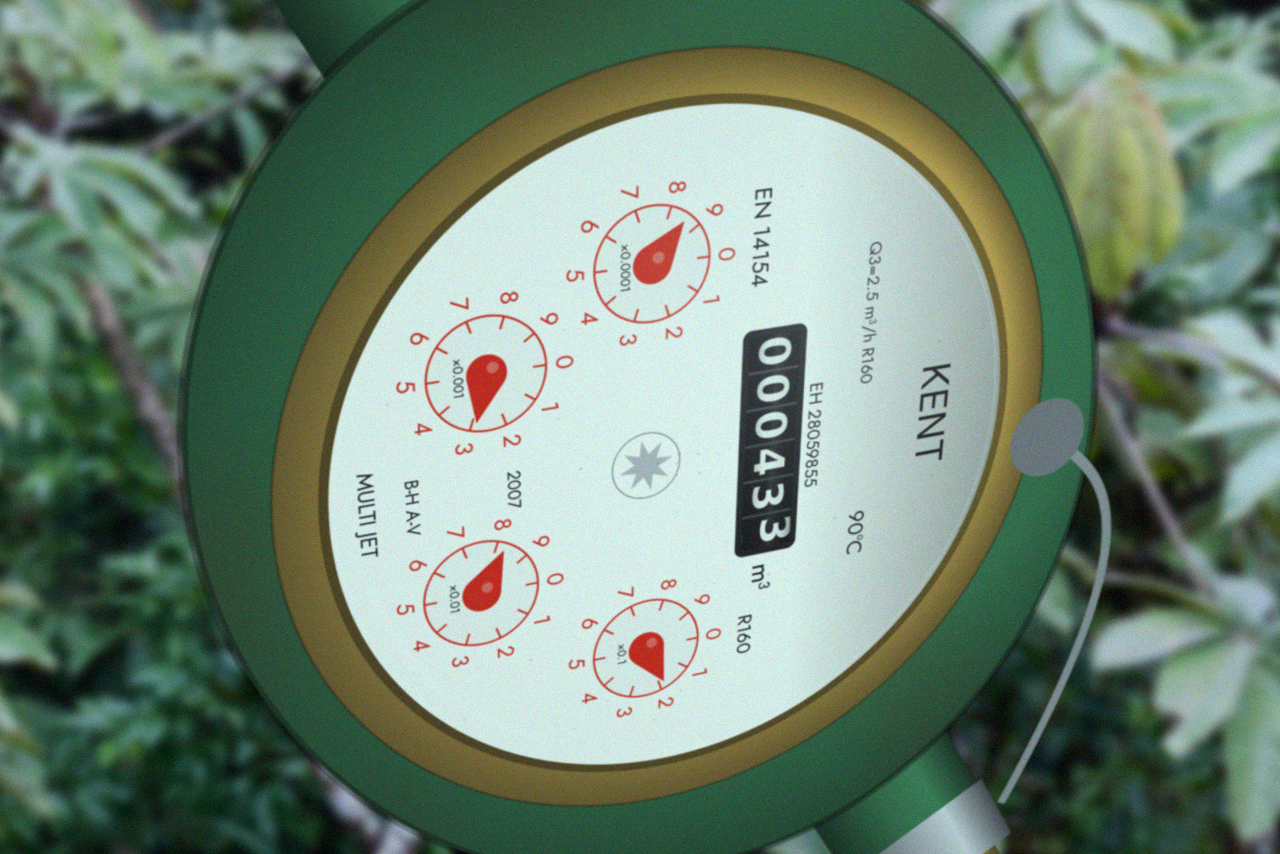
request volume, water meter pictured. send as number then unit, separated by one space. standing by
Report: 433.1828 m³
